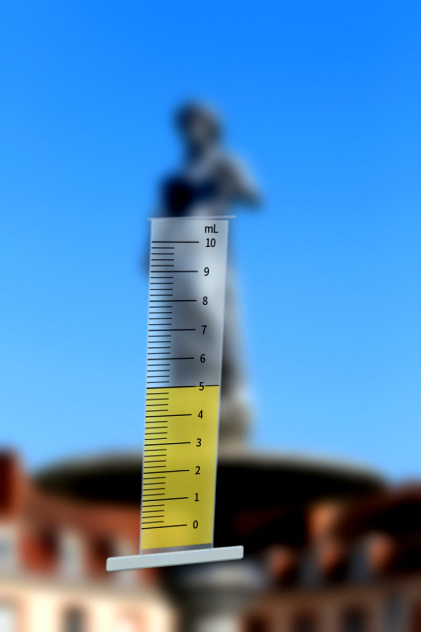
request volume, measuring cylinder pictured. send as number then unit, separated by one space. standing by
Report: 5 mL
